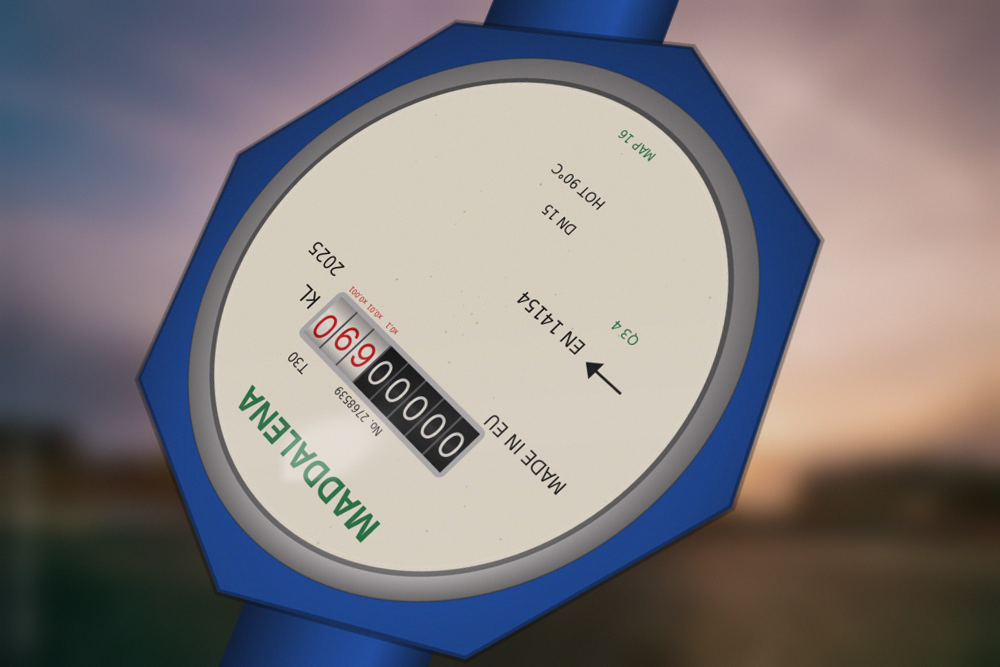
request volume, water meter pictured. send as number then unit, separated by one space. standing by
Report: 0.690 kL
